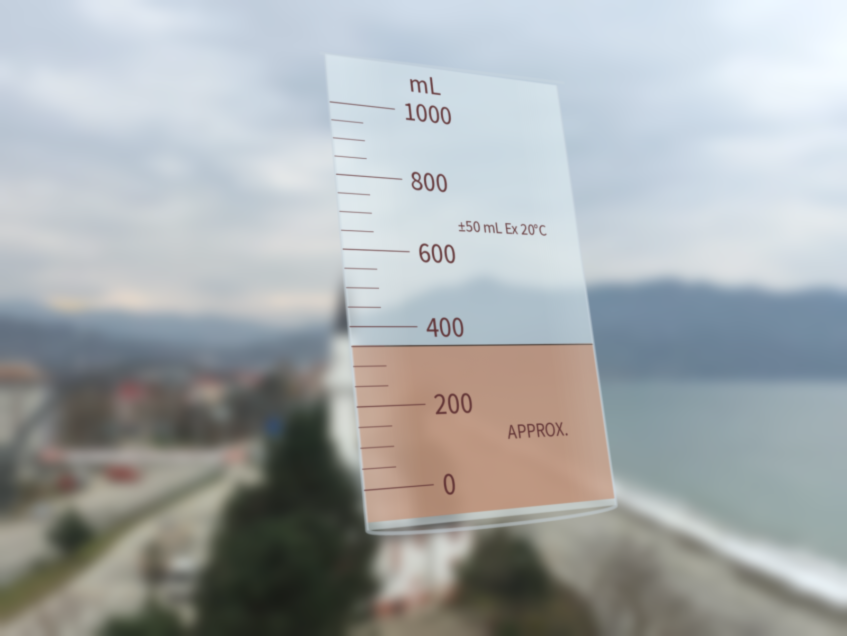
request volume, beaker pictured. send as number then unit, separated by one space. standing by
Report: 350 mL
